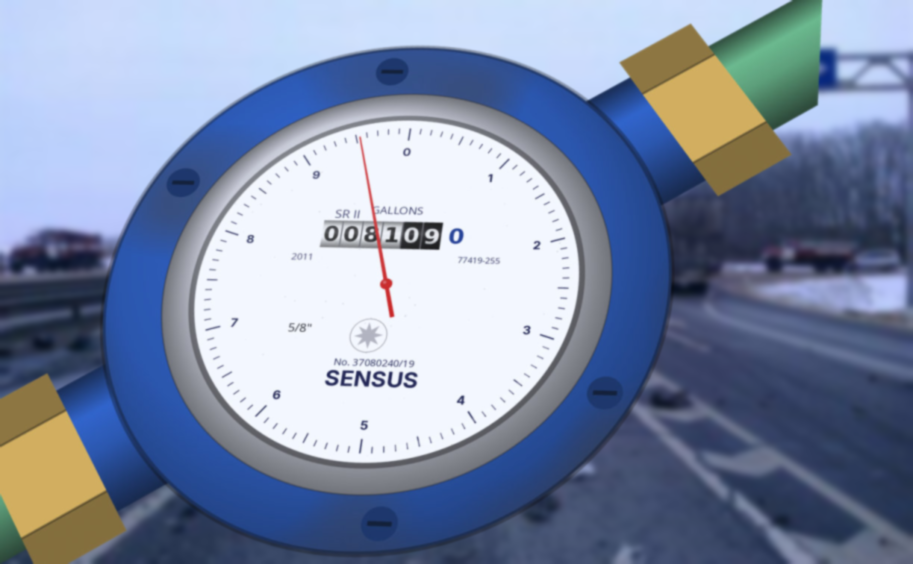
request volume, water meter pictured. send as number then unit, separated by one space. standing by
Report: 81089.5 gal
